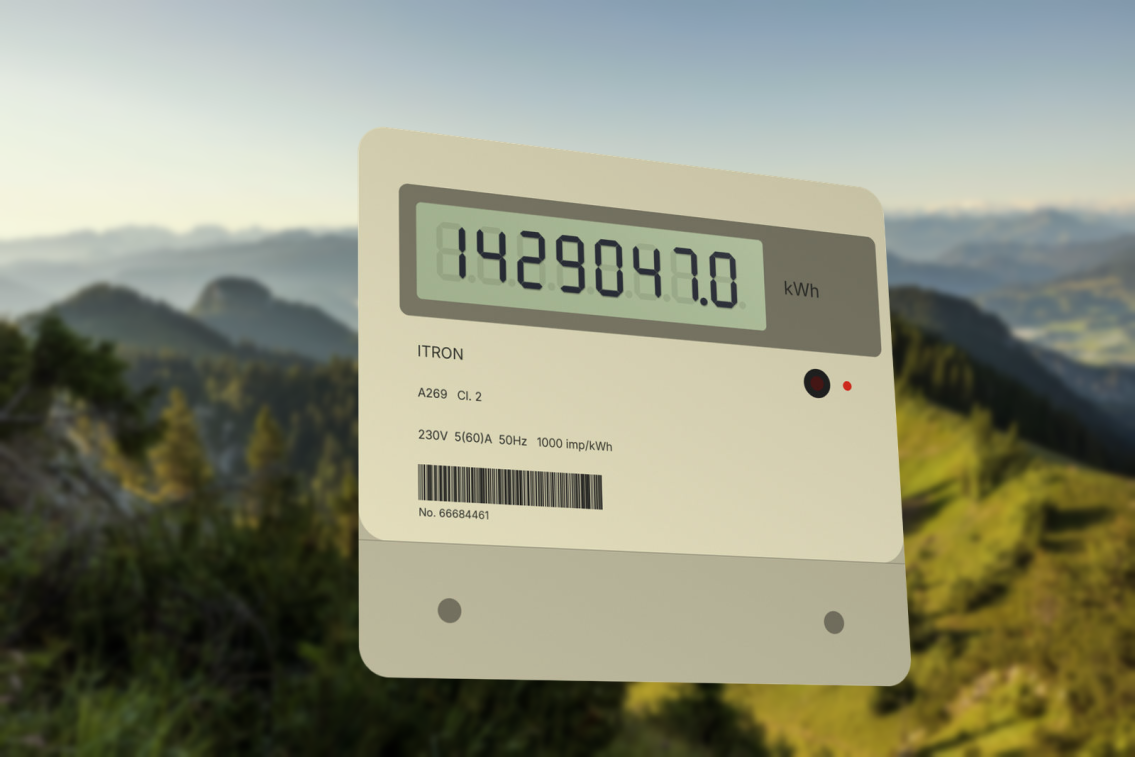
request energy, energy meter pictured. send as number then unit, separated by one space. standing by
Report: 1429047.0 kWh
